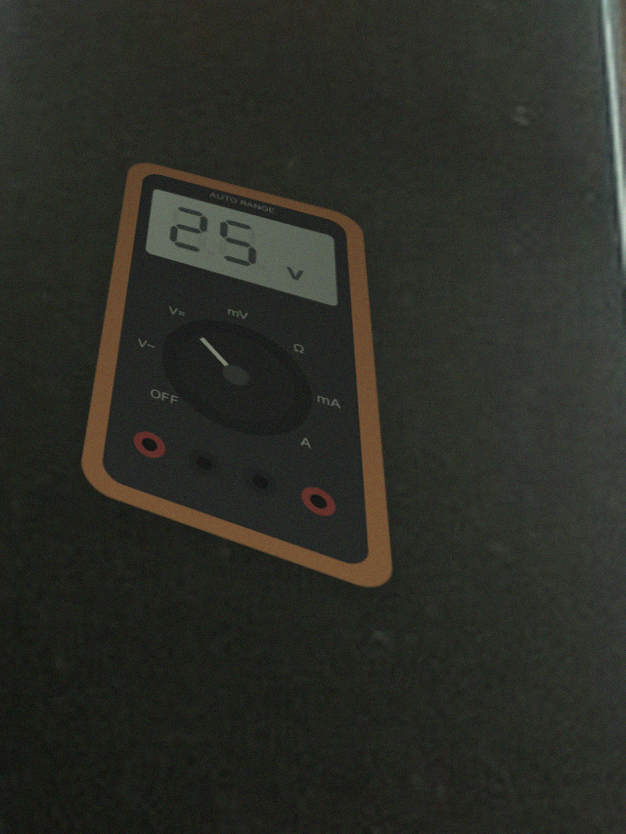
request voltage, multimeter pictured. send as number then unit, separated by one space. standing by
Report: 25 V
